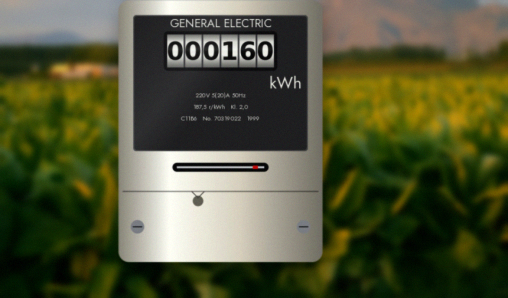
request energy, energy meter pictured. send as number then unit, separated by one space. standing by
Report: 160 kWh
